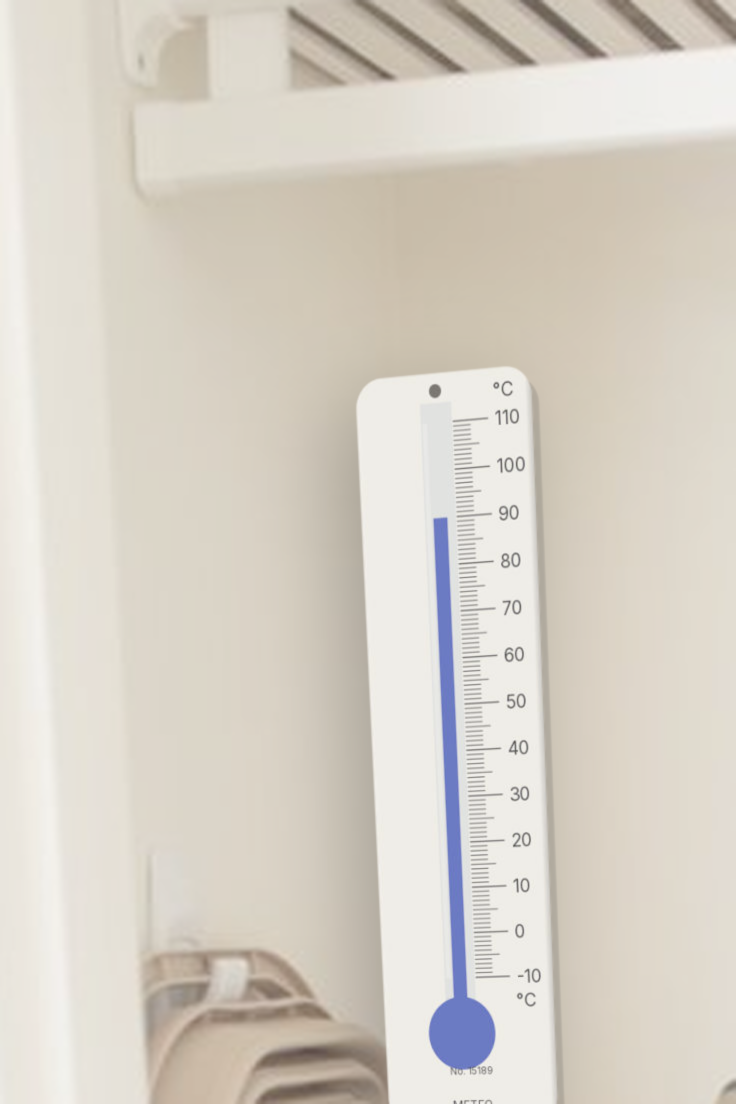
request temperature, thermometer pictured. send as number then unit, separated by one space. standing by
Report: 90 °C
